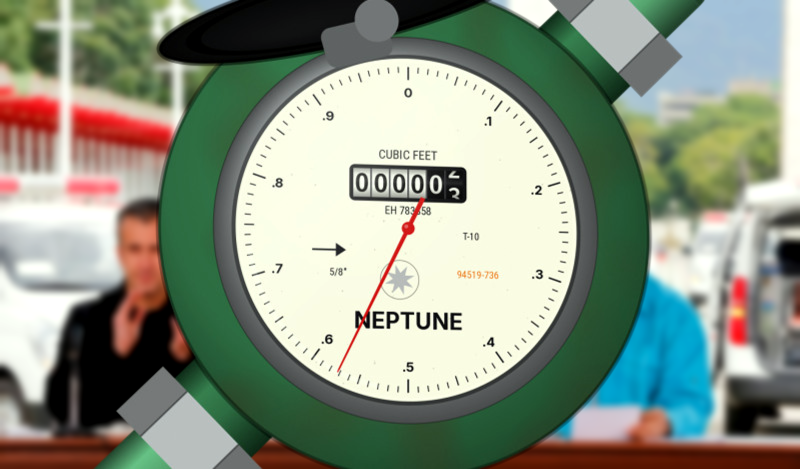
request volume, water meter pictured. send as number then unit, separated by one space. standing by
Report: 2.57 ft³
